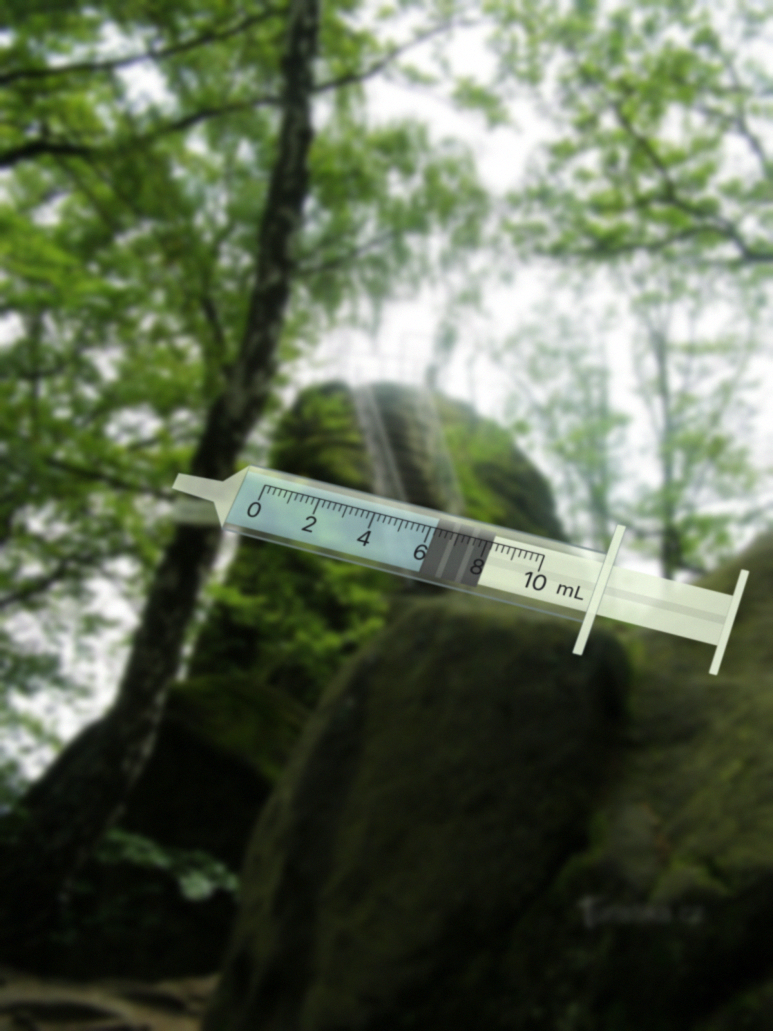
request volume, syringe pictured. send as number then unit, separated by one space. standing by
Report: 6.2 mL
